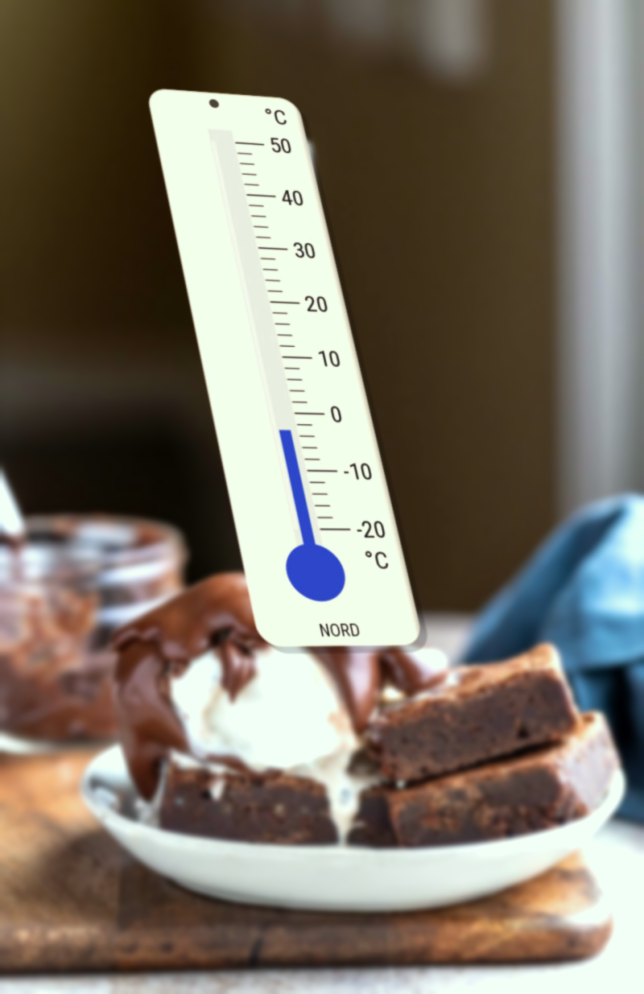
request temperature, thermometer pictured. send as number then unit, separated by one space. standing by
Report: -3 °C
